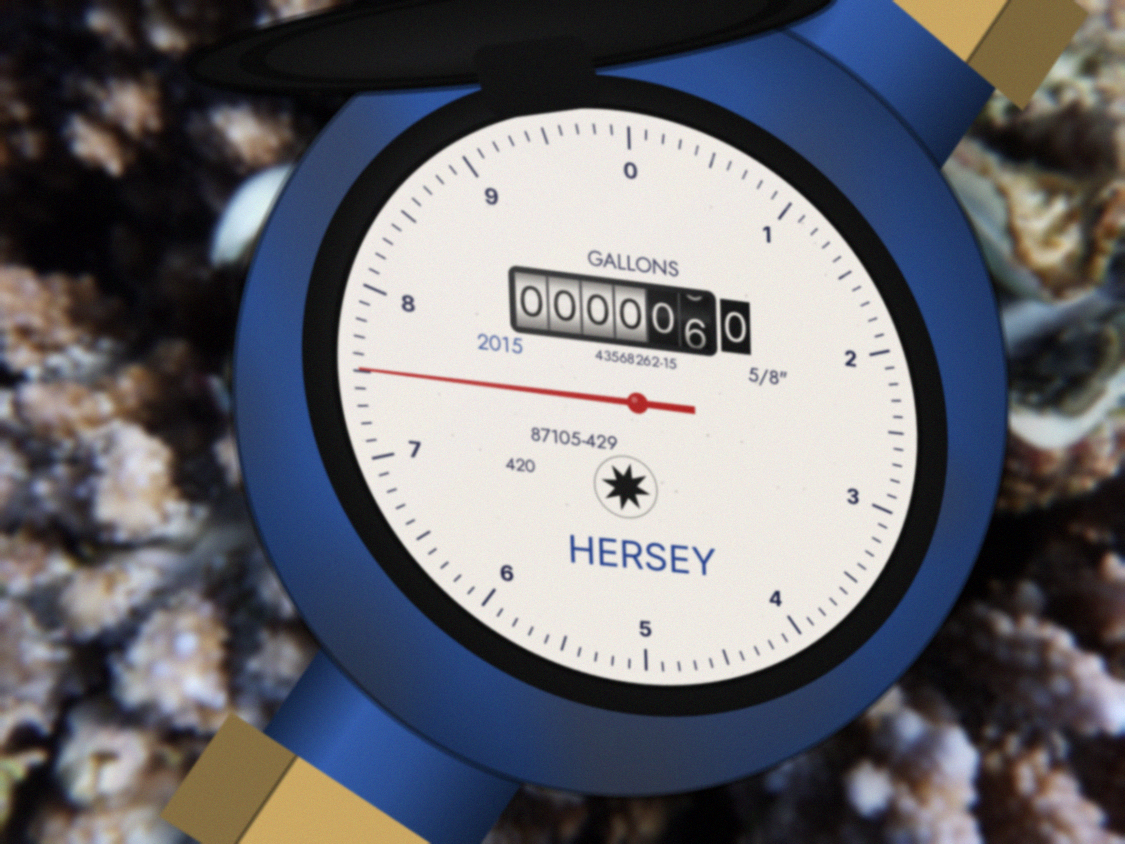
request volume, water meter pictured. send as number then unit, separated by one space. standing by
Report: 57.5 gal
